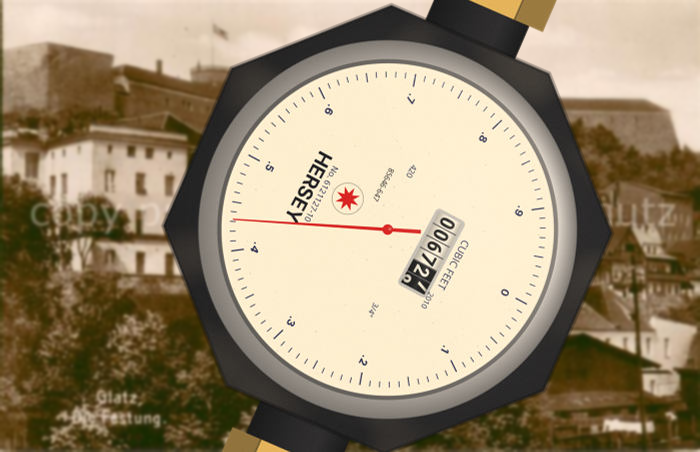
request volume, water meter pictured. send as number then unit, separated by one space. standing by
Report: 6727.43 ft³
